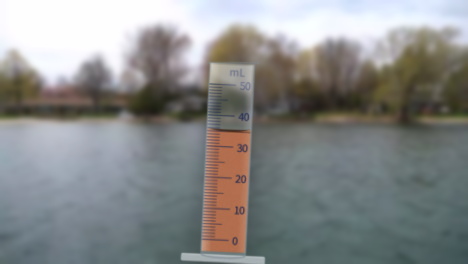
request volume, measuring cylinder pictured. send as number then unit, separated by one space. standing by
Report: 35 mL
